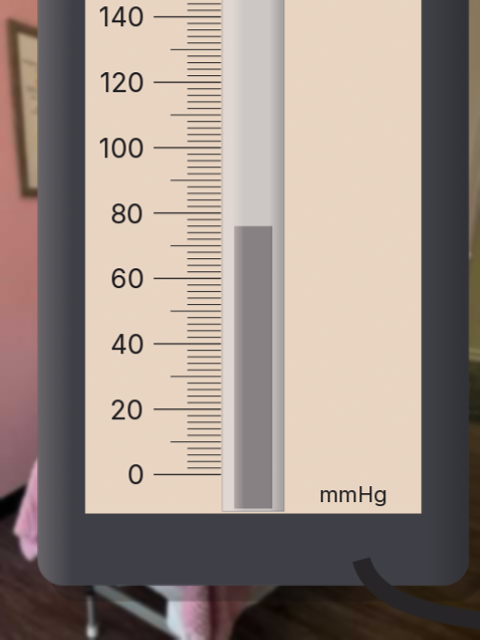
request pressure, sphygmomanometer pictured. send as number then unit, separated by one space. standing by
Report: 76 mmHg
